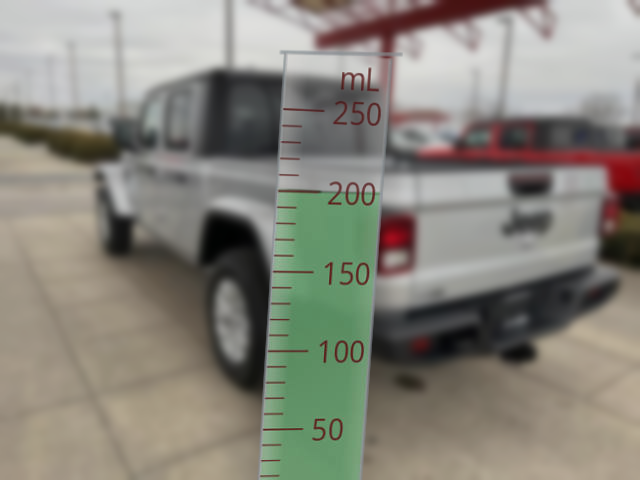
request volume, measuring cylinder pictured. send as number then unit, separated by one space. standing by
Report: 200 mL
